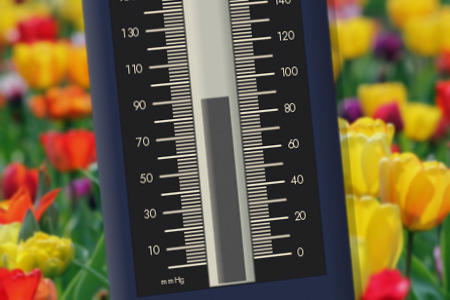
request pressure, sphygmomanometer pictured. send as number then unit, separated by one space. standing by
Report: 90 mmHg
